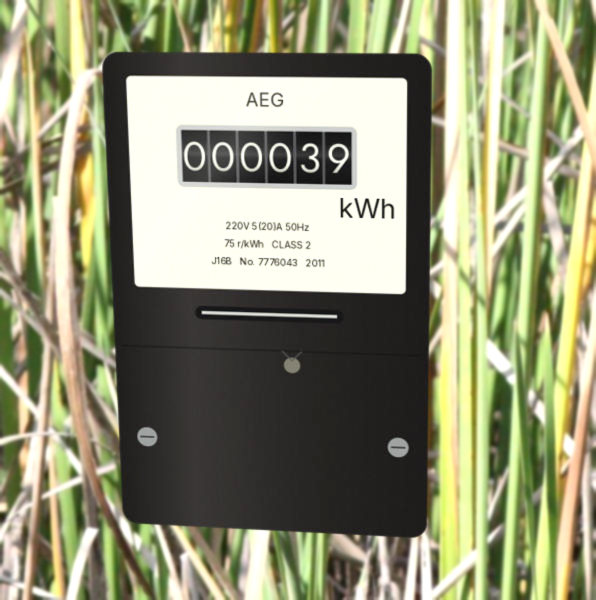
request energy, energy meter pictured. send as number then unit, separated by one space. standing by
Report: 39 kWh
